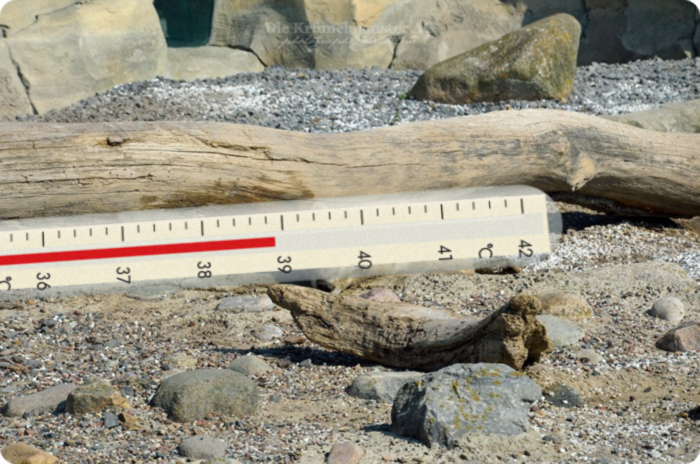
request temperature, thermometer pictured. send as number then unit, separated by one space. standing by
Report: 38.9 °C
